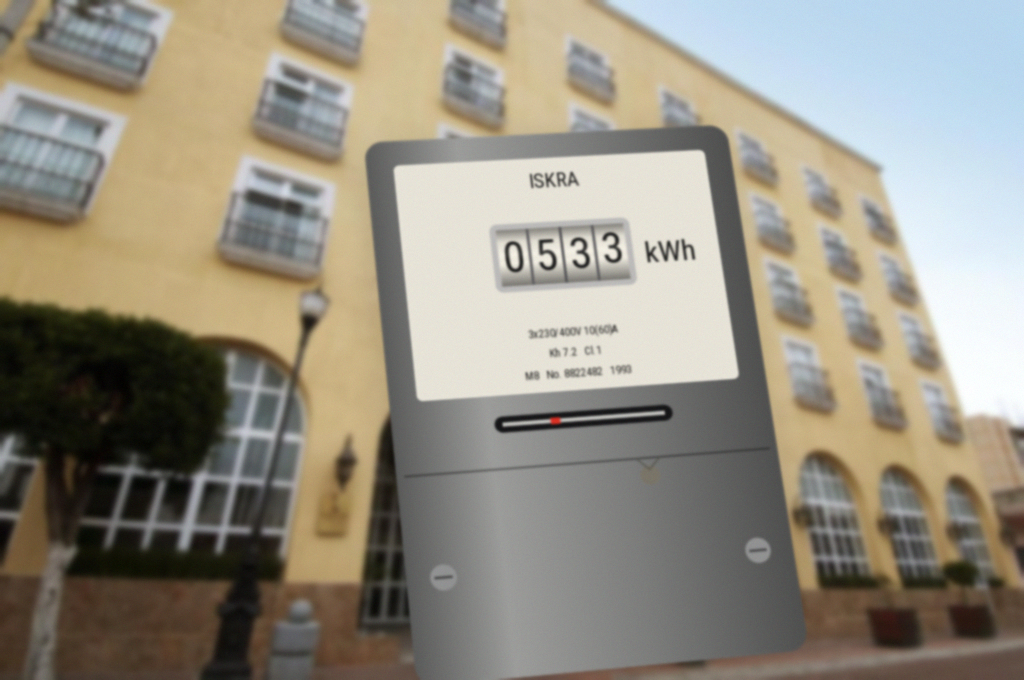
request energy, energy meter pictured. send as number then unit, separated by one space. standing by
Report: 533 kWh
